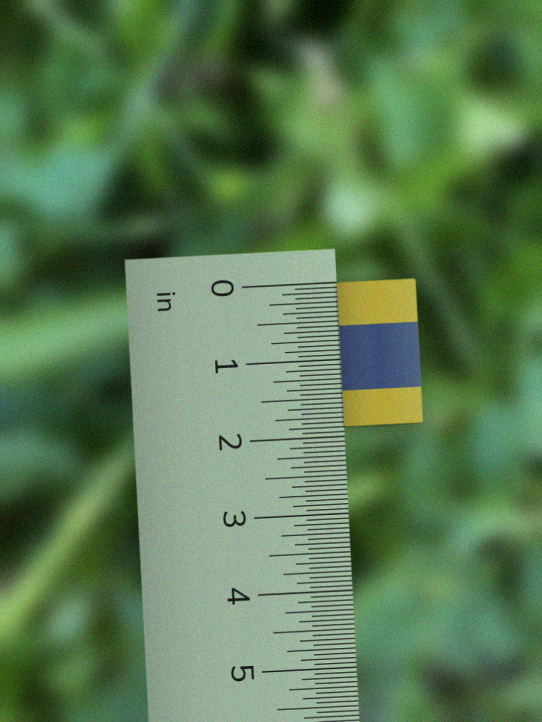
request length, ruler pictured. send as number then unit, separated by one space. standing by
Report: 1.875 in
